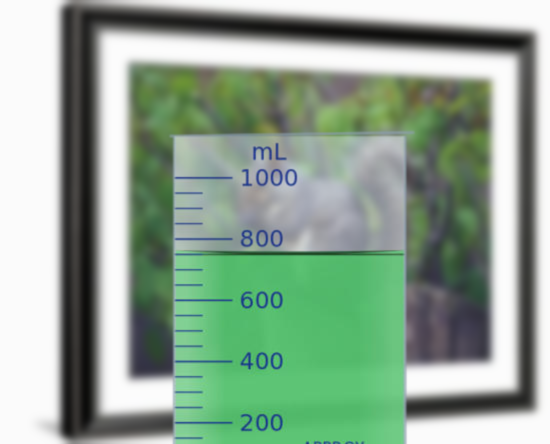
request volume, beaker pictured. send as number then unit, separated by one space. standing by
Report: 750 mL
